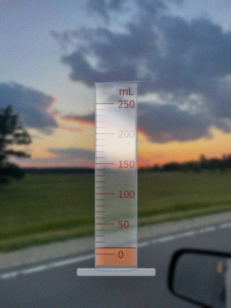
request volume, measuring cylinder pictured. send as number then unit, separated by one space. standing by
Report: 10 mL
